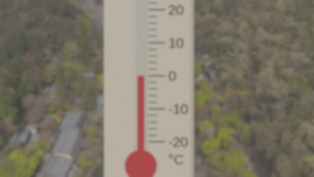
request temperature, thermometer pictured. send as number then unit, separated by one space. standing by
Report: 0 °C
